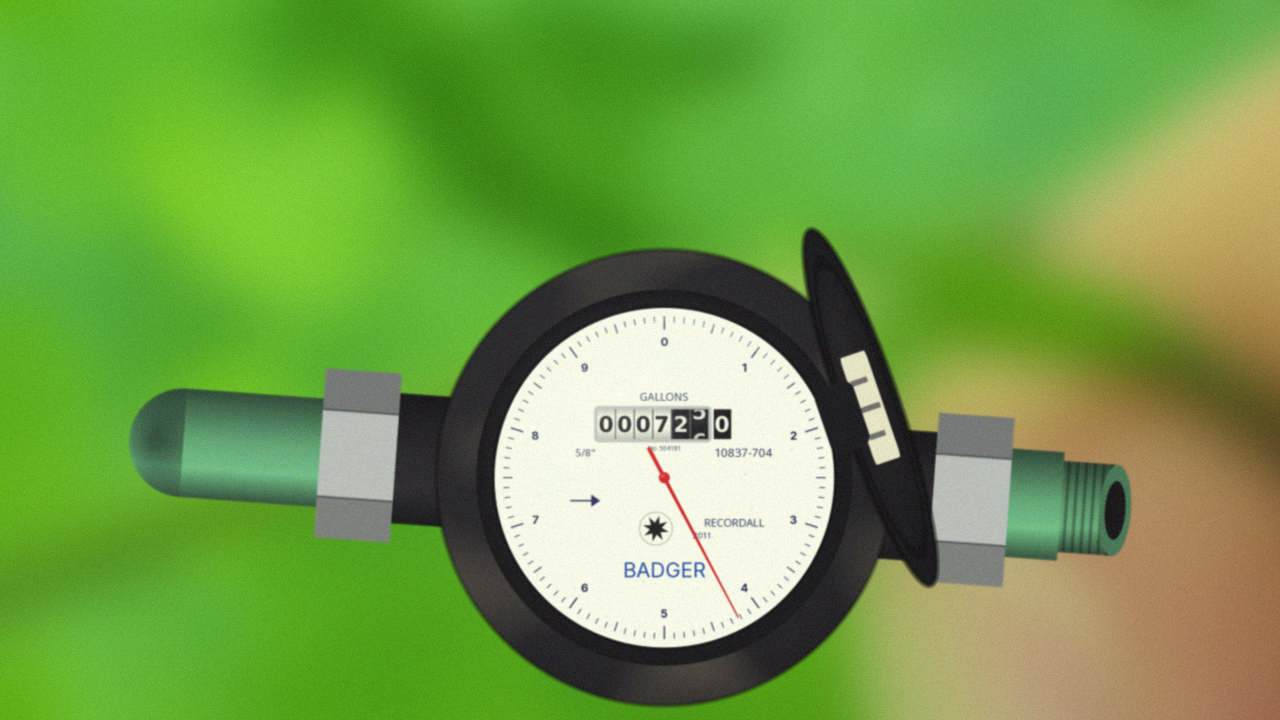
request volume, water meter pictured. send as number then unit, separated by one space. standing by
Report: 7254.2 gal
